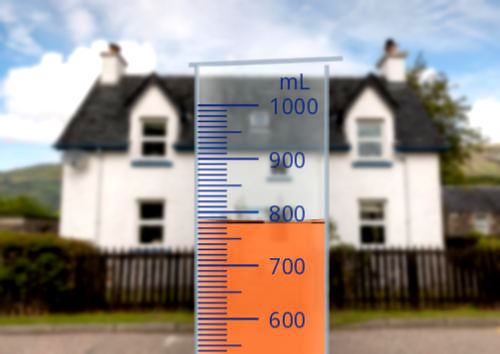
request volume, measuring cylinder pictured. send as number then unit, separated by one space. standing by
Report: 780 mL
